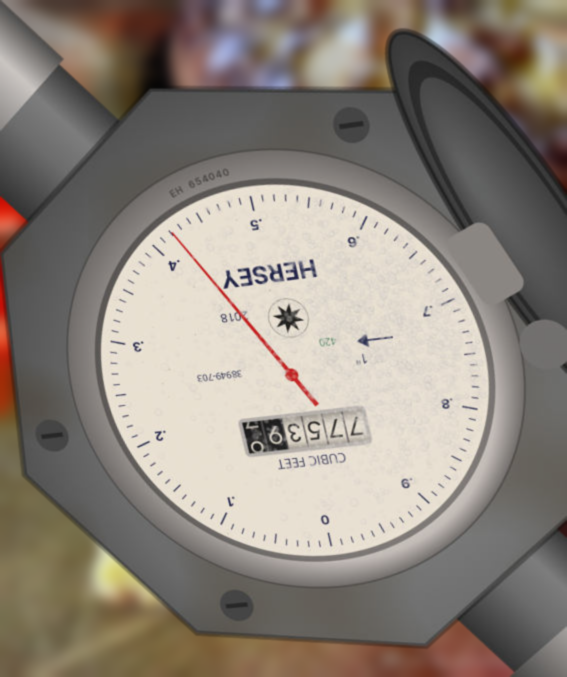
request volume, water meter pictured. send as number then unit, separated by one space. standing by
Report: 775396.42 ft³
